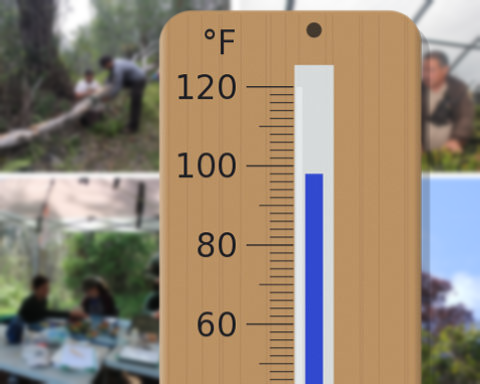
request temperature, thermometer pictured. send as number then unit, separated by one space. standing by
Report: 98 °F
